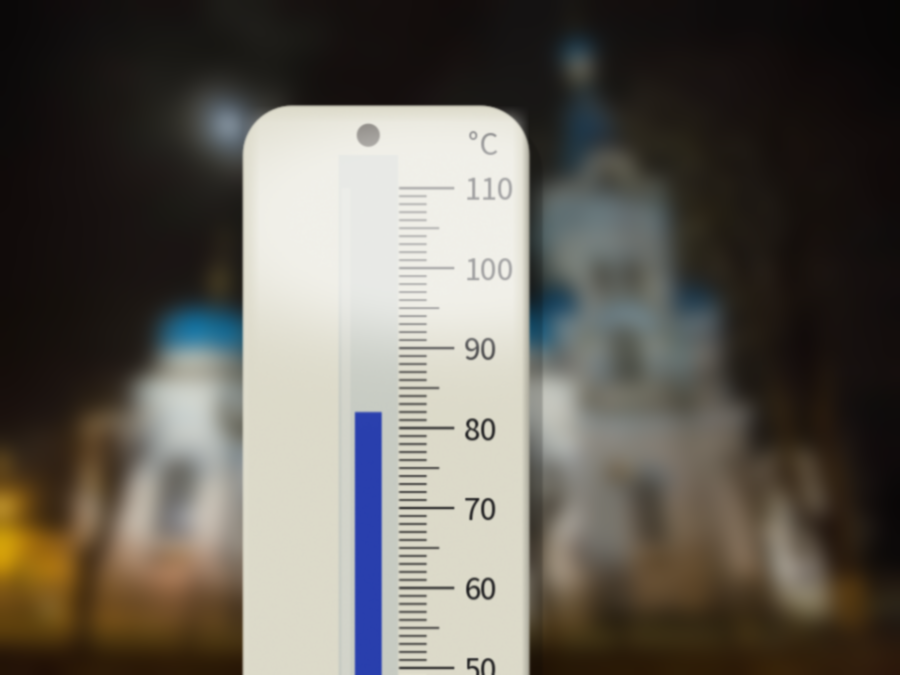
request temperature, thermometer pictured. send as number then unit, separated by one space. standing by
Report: 82 °C
